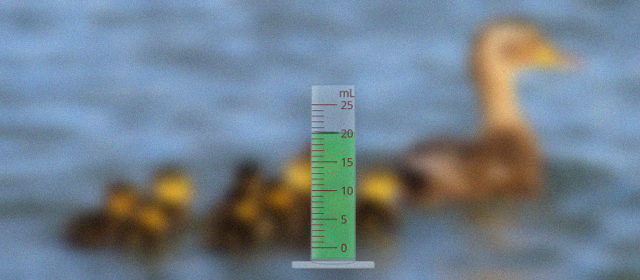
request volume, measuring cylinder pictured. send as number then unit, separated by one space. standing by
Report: 20 mL
